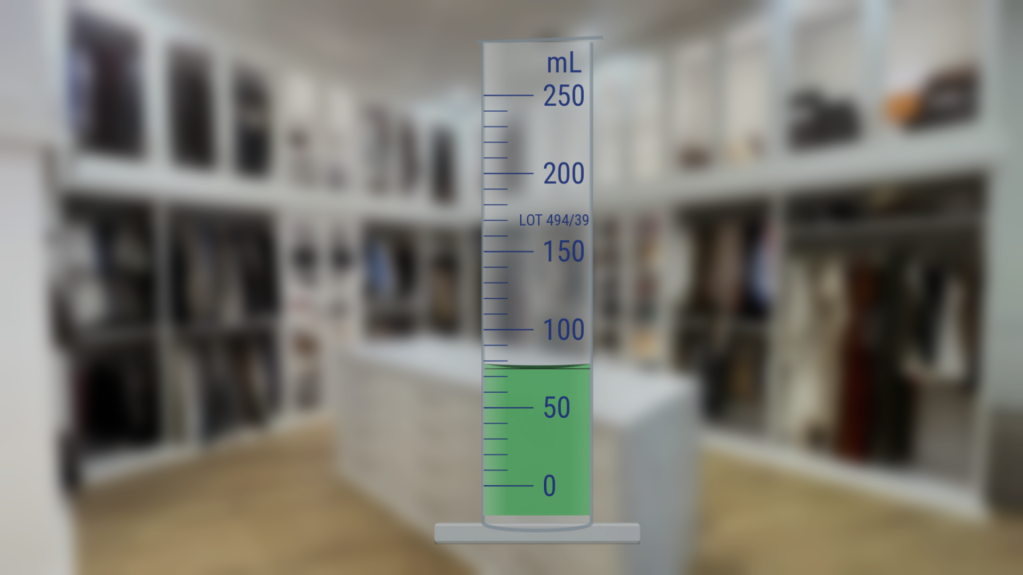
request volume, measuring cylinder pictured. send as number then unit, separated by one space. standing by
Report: 75 mL
